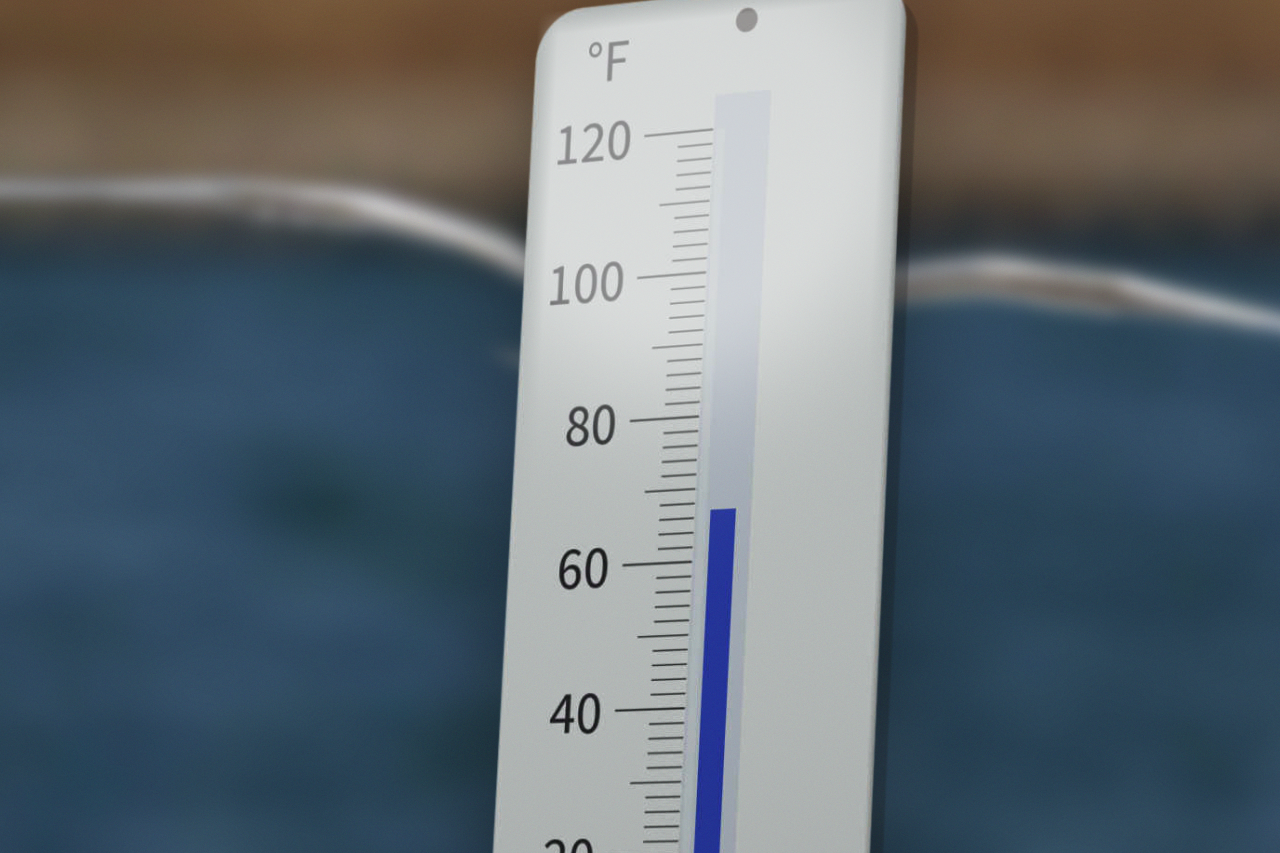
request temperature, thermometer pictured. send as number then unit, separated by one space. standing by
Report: 67 °F
